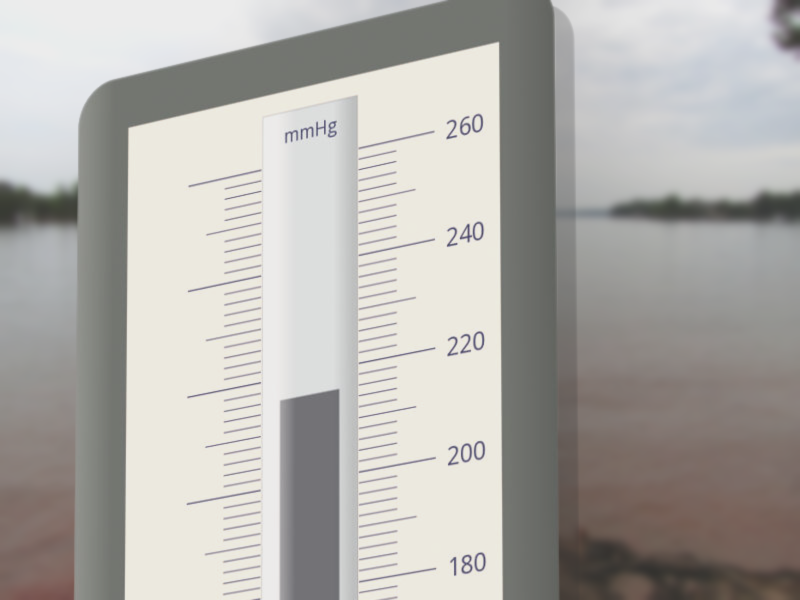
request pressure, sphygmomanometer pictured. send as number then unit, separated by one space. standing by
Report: 216 mmHg
